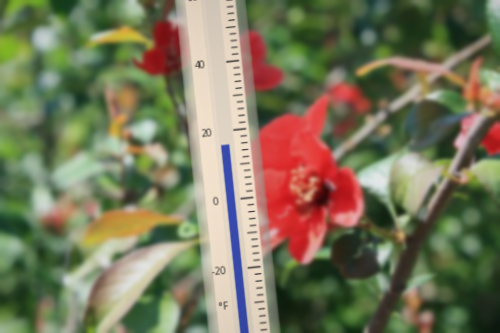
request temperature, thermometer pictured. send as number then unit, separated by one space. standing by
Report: 16 °F
